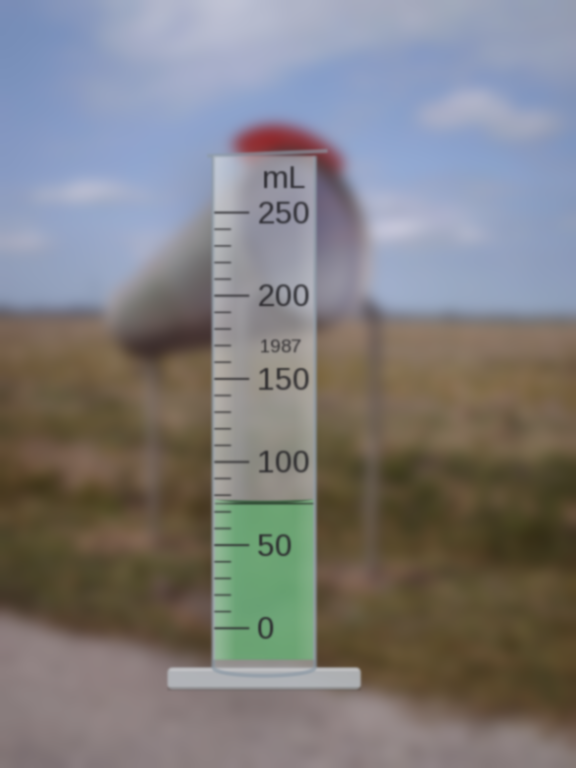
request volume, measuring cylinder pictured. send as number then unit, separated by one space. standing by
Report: 75 mL
